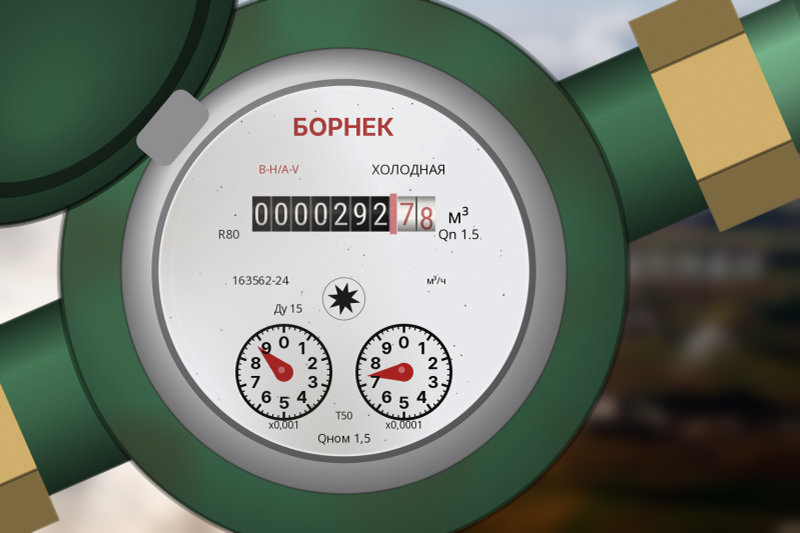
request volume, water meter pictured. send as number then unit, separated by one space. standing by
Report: 292.7787 m³
